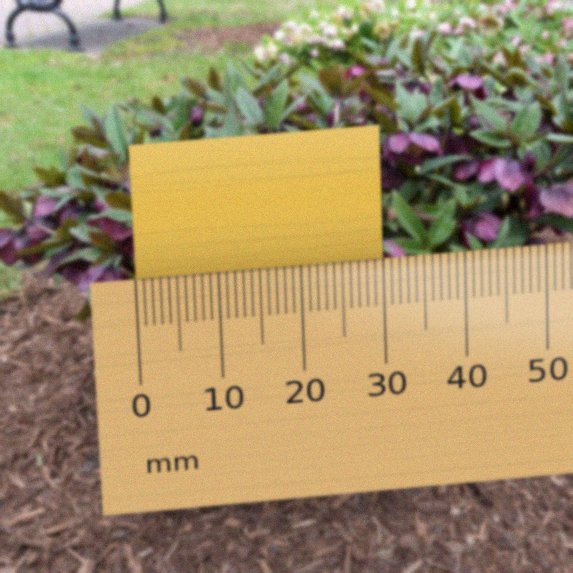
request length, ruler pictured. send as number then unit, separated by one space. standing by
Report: 30 mm
